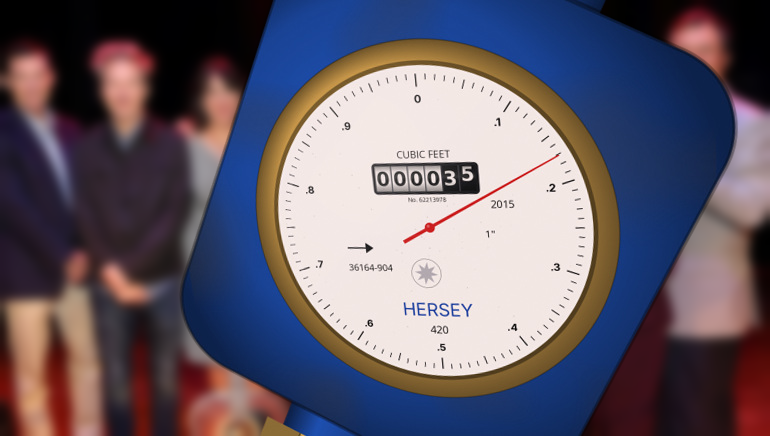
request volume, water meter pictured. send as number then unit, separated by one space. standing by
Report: 35.17 ft³
